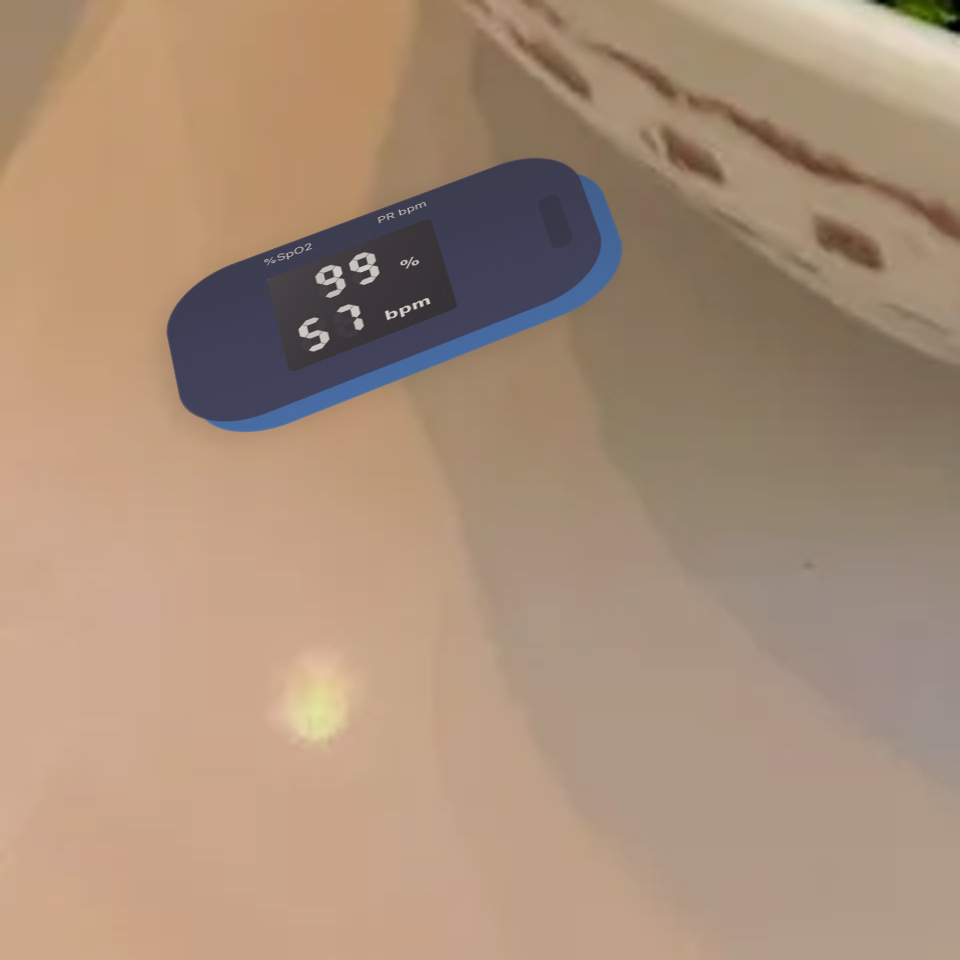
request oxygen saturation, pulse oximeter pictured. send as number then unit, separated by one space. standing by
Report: 99 %
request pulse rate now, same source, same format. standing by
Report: 57 bpm
